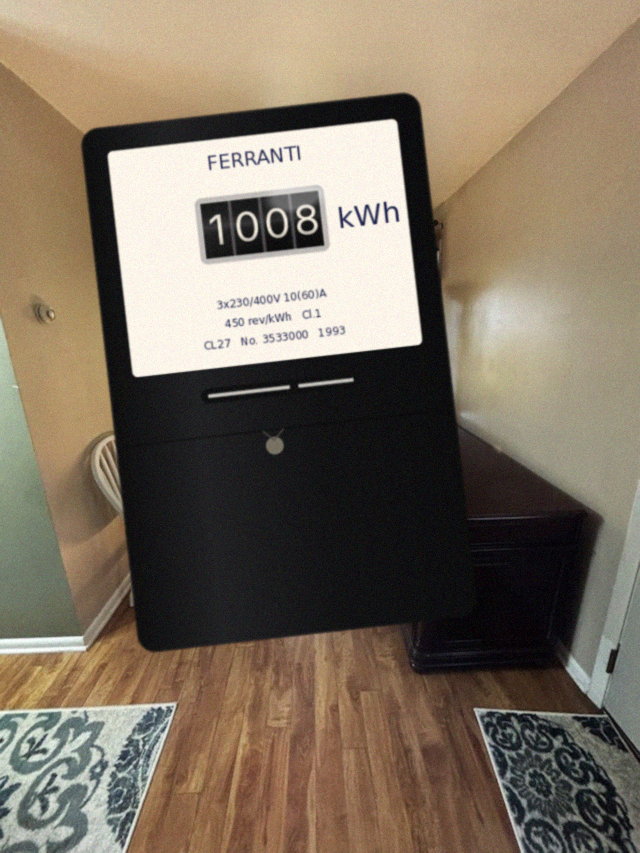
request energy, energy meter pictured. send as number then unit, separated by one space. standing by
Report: 1008 kWh
